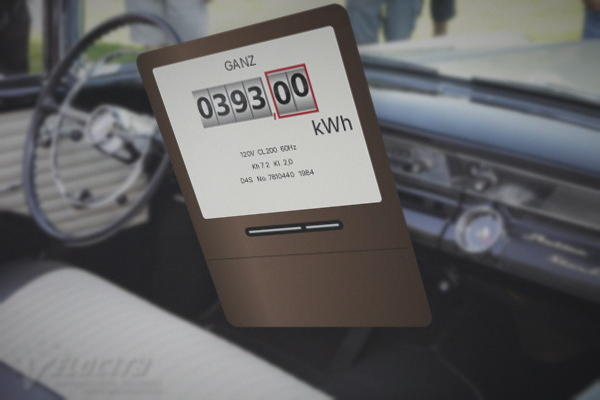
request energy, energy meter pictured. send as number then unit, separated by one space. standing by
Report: 393.00 kWh
